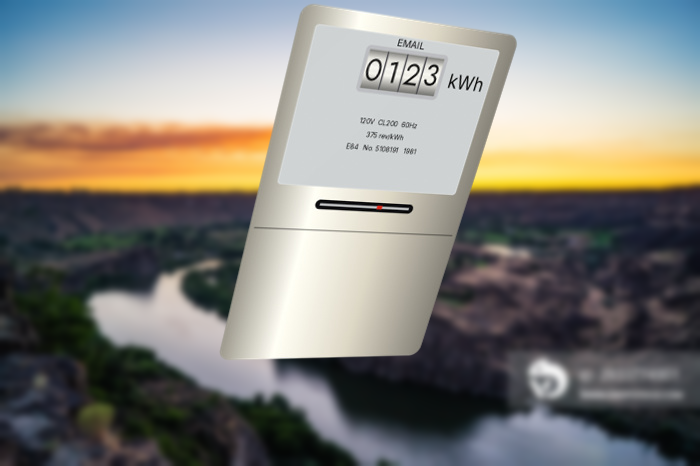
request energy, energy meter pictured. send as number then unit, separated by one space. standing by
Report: 123 kWh
